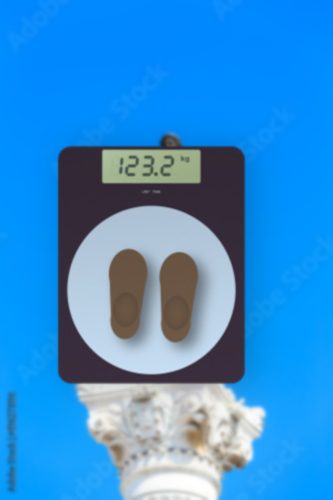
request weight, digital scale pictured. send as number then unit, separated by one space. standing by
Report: 123.2 kg
